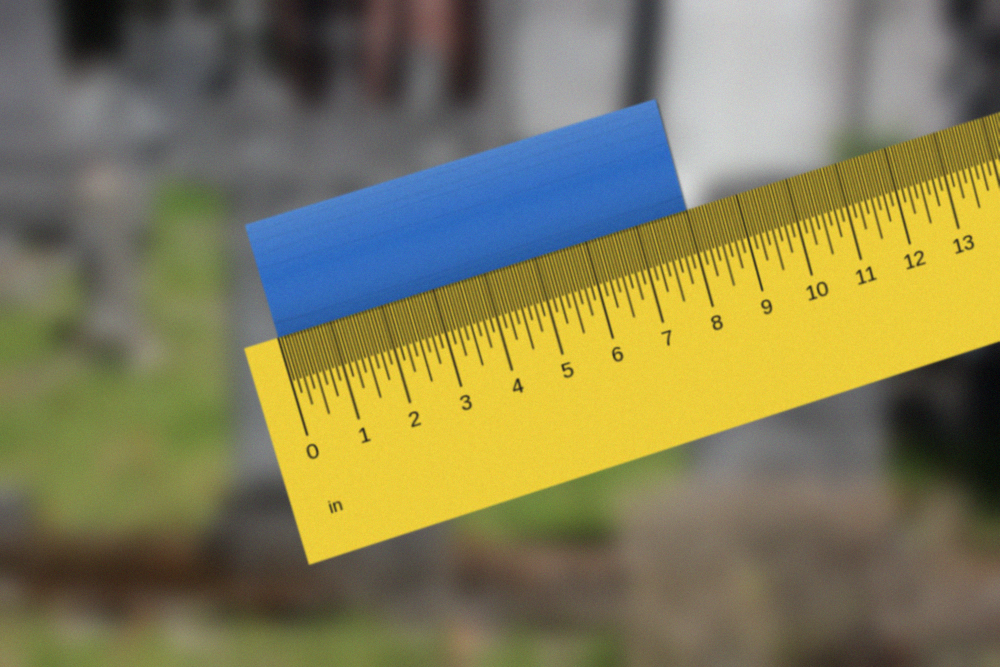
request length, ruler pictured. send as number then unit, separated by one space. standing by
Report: 8 in
